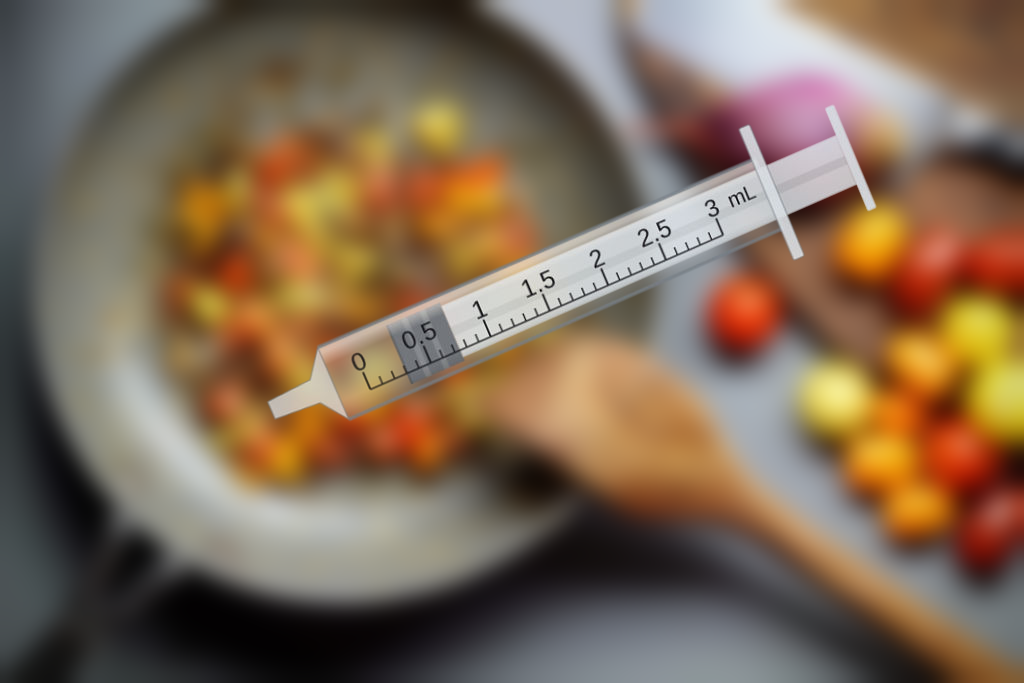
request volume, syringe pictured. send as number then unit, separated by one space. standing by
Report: 0.3 mL
